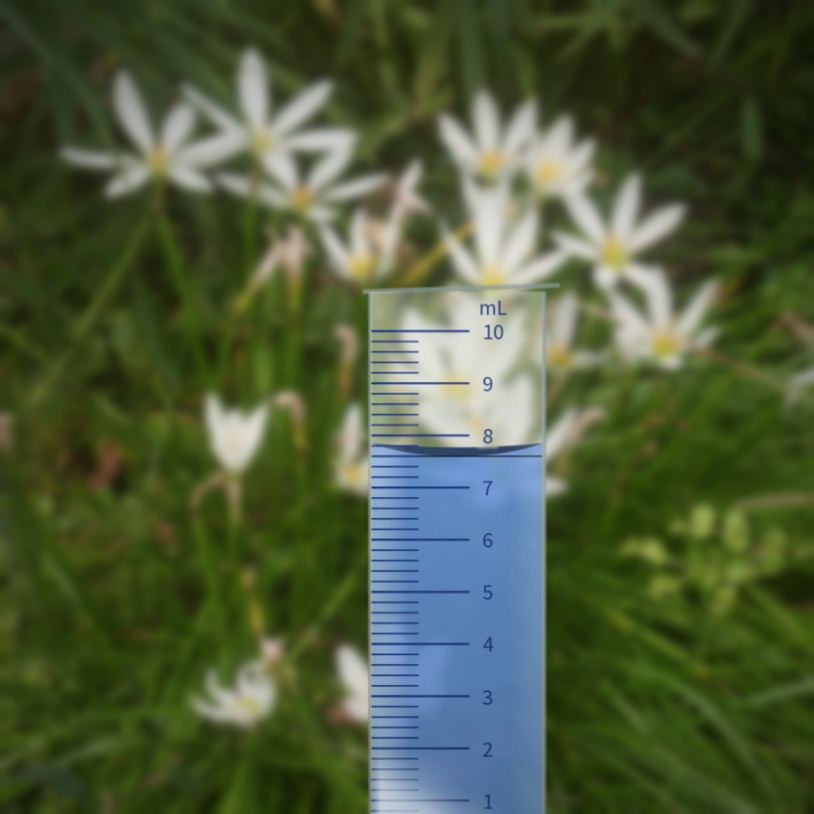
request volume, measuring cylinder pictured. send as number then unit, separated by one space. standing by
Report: 7.6 mL
